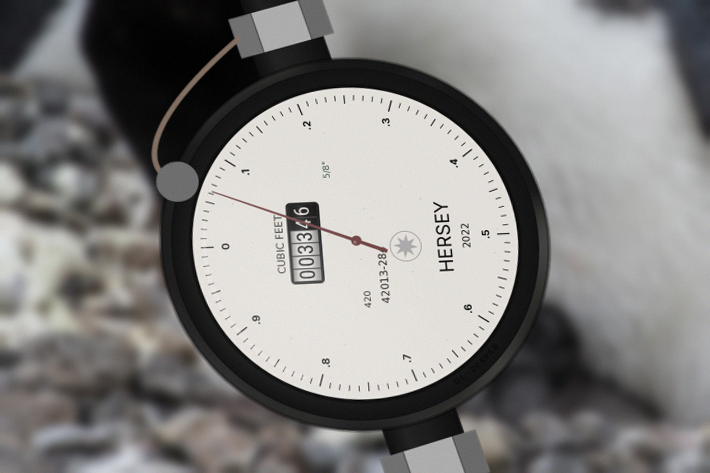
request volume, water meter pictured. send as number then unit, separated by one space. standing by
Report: 3346.06 ft³
